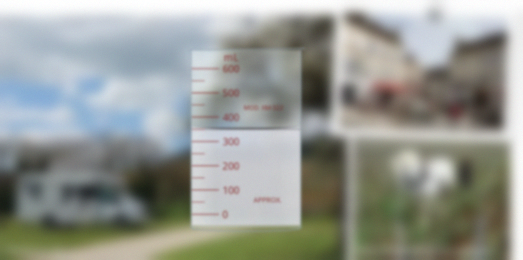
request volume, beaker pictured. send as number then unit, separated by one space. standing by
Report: 350 mL
